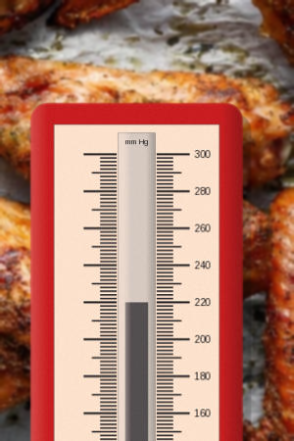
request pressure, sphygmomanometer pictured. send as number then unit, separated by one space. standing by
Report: 220 mmHg
